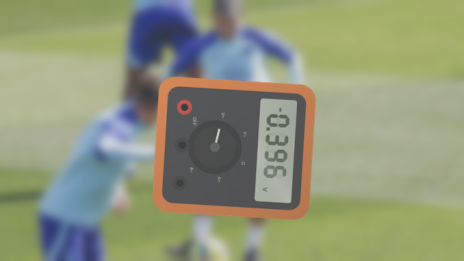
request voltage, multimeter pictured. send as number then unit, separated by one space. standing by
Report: -0.396 V
